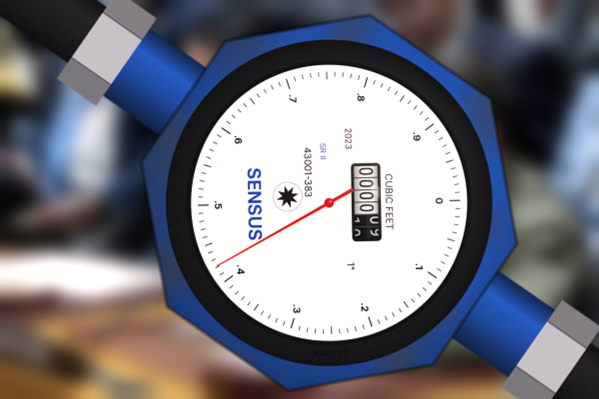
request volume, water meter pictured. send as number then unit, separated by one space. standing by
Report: 9.42 ft³
